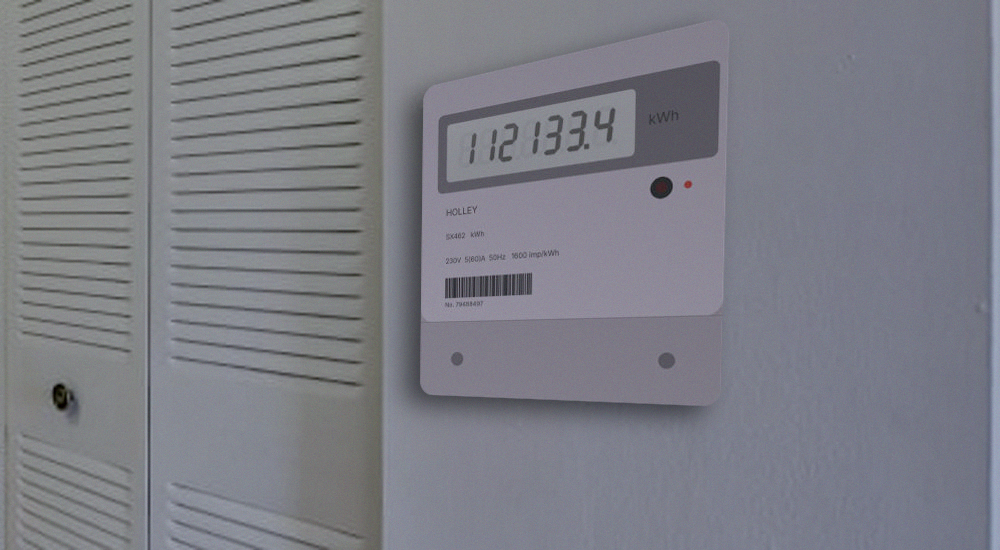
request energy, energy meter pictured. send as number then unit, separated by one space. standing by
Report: 112133.4 kWh
